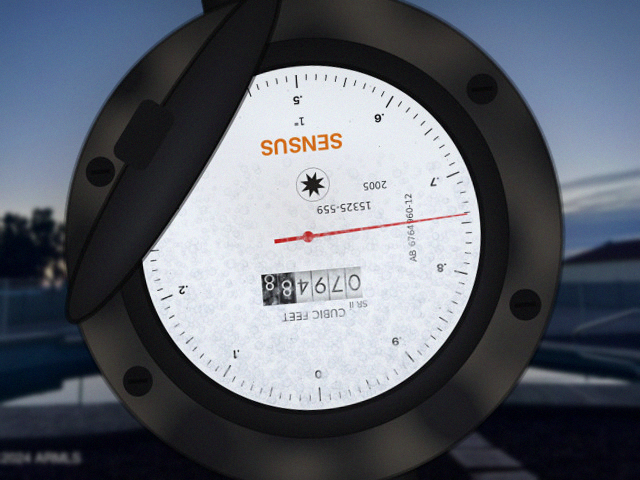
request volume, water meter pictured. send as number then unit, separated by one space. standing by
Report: 79487.74 ft³
